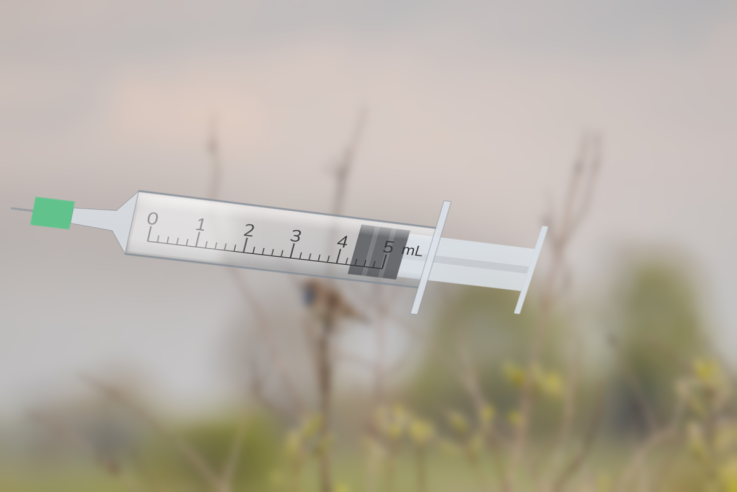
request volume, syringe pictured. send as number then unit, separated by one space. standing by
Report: 4.3 mL
